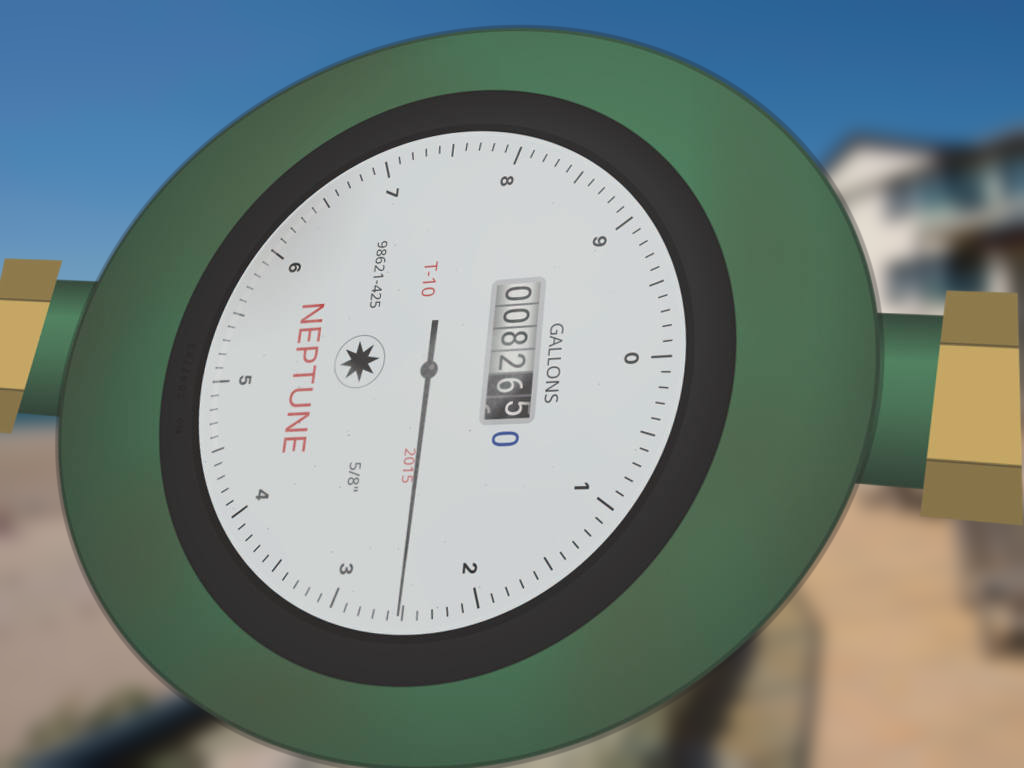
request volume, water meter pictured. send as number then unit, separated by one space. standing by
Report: 82652.5 gal
